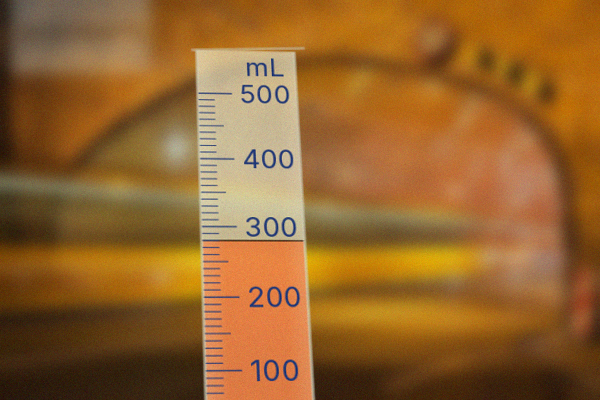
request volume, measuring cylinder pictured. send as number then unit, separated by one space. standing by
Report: 280 mL
